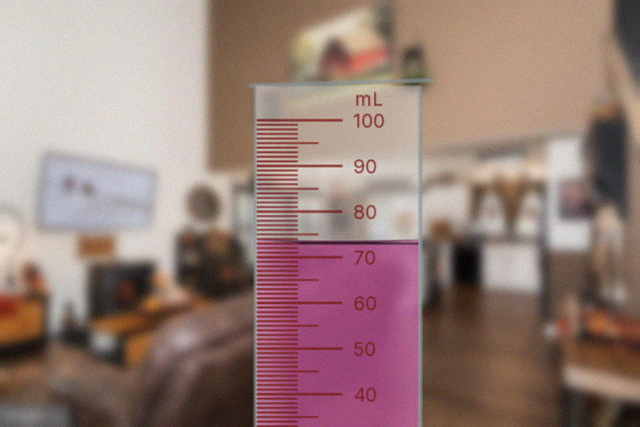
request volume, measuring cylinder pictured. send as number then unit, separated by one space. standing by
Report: 73 mL
